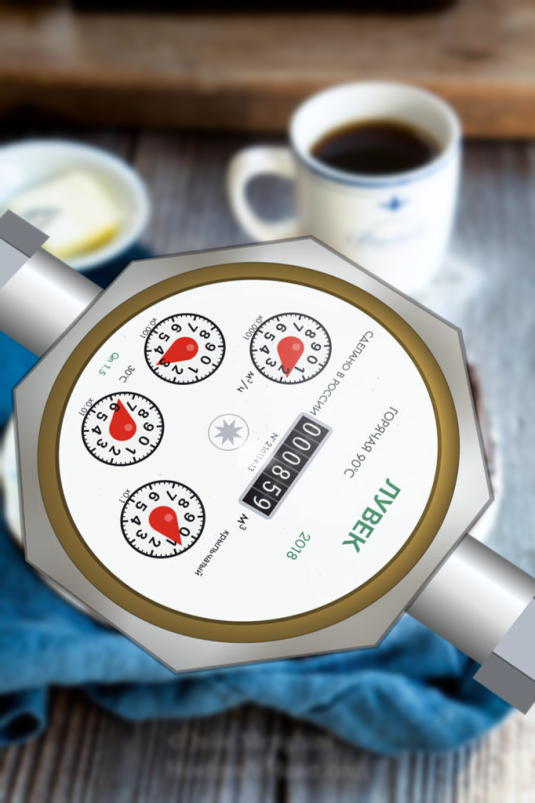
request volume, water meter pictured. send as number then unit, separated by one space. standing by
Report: 859.0631 m³
